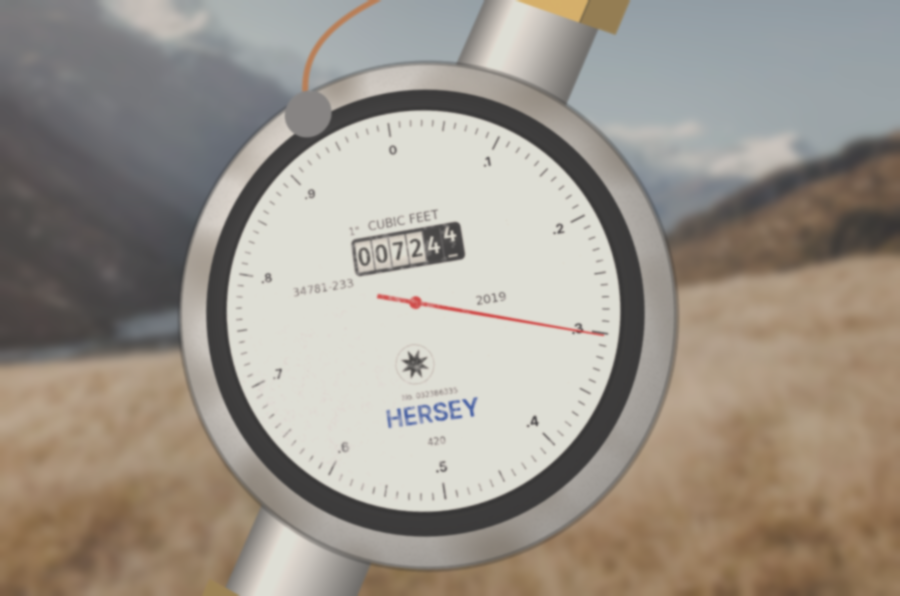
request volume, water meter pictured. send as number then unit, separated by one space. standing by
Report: 7244.30 ft³
